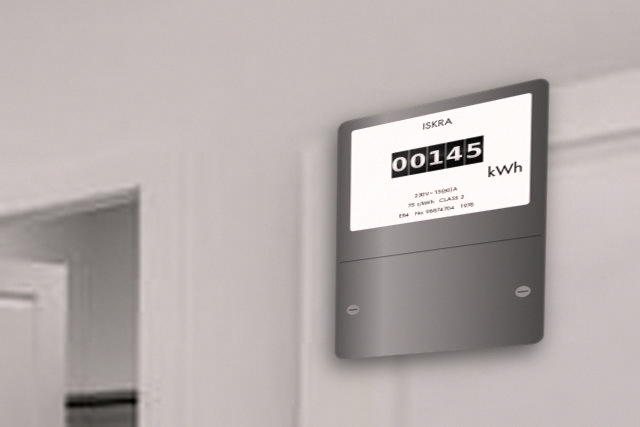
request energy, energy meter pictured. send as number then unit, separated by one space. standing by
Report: 145 kWh
